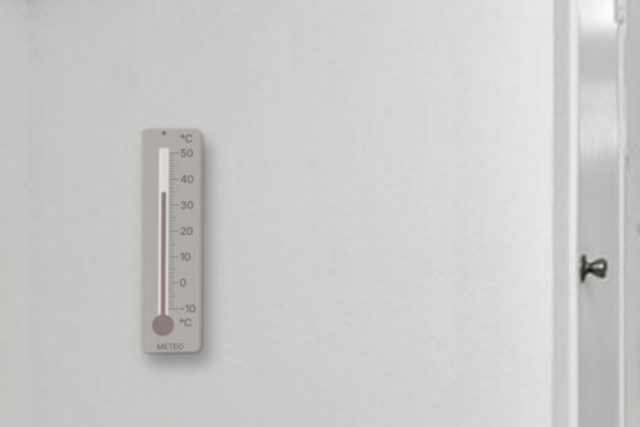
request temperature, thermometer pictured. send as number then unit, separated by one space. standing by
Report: 35 °C
